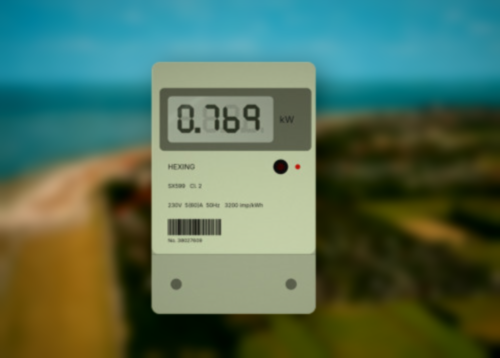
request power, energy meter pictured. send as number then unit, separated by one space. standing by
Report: 0.769 kW
